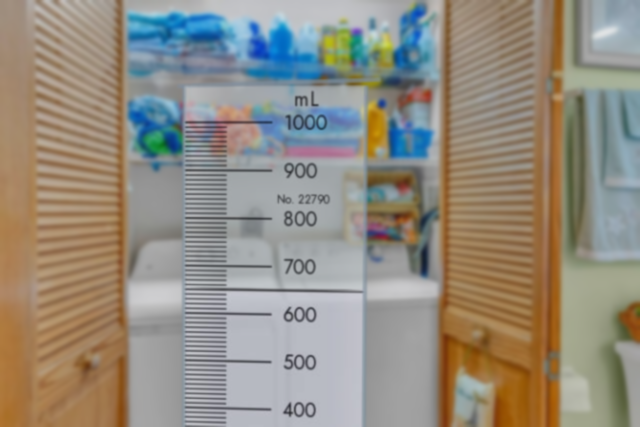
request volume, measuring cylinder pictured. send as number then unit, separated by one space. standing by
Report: 650 mL
